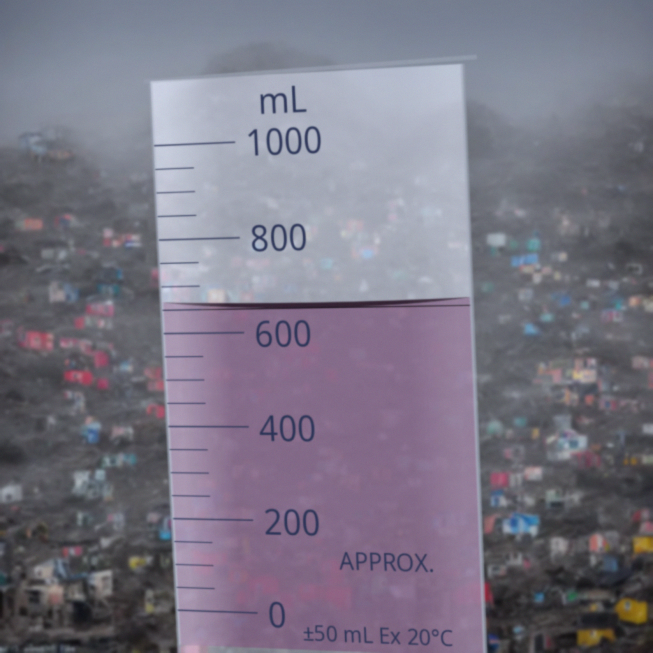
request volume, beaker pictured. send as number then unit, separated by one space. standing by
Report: 650 mL
